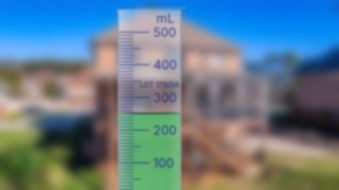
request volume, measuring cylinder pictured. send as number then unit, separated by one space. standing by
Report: 250 mL
